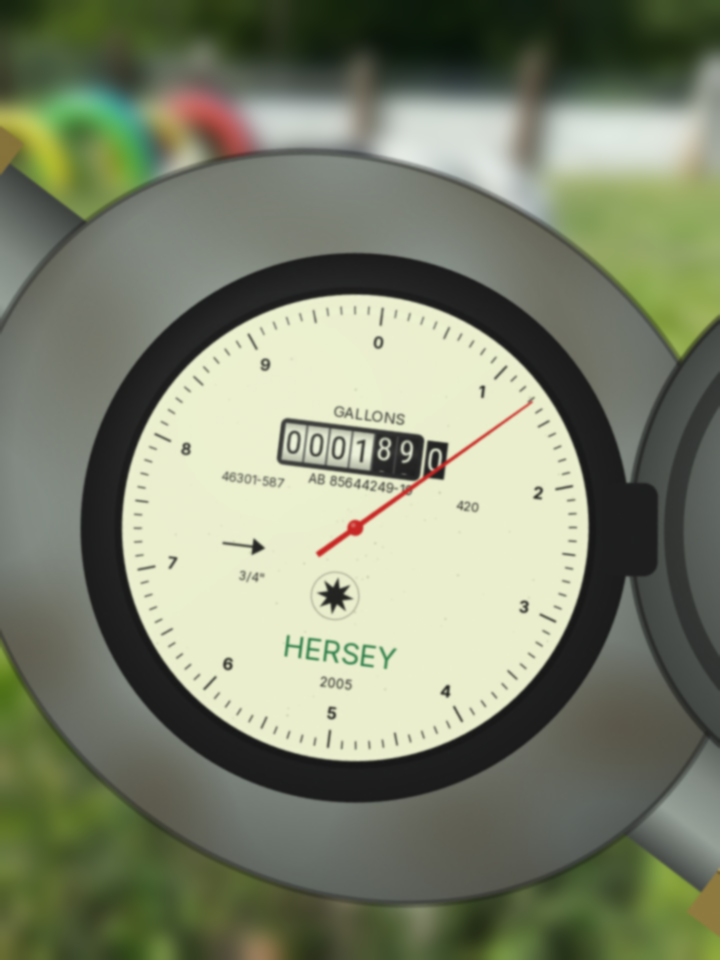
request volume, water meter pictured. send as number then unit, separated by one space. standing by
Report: 1891.3 gal
